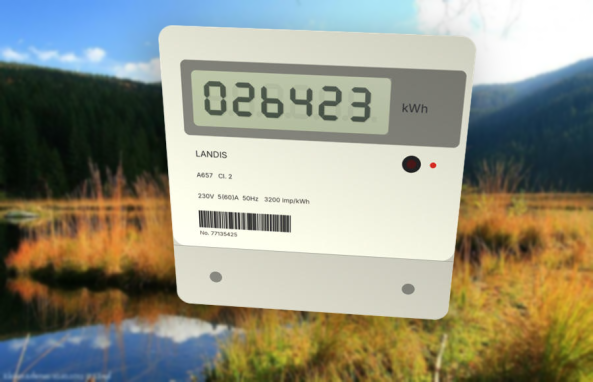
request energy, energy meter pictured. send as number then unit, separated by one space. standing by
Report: 26423 kWh
